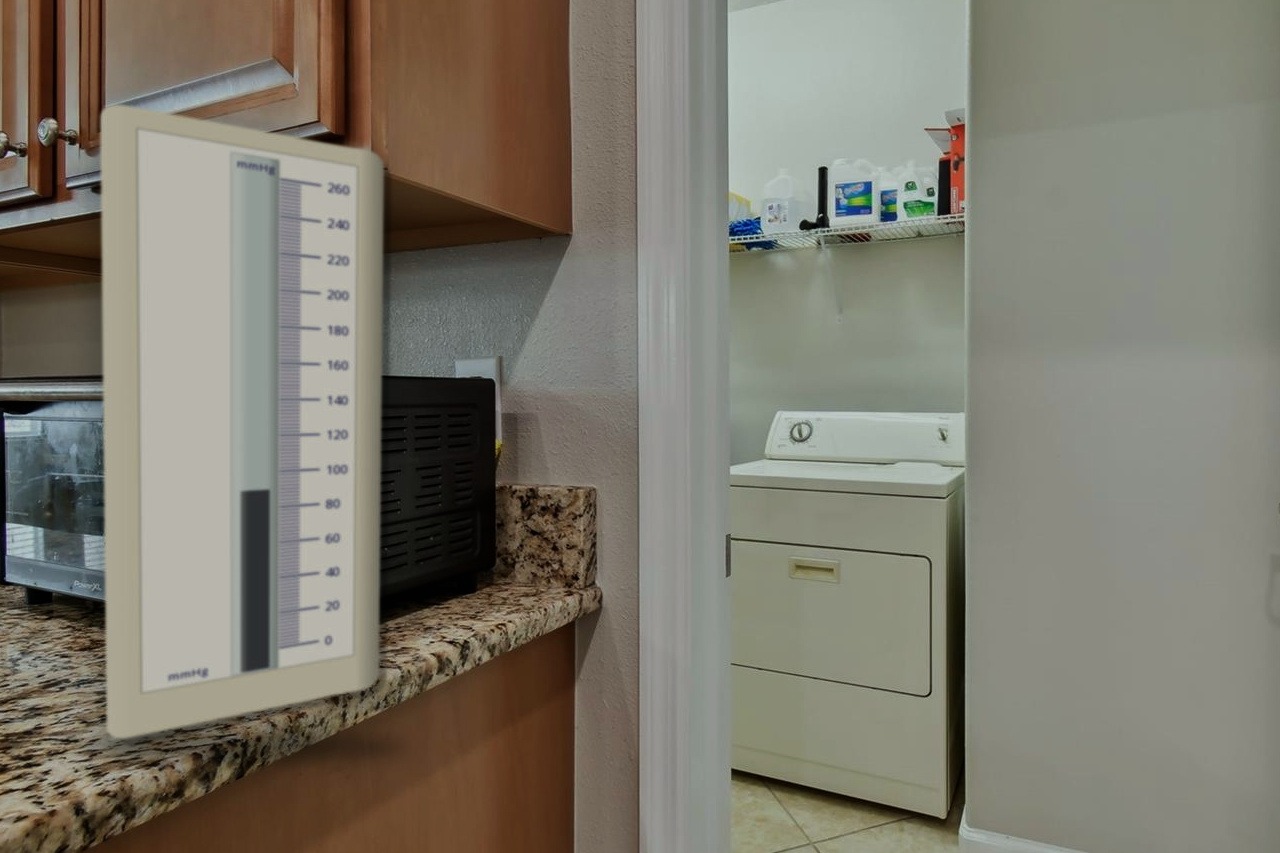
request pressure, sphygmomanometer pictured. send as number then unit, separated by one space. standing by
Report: 90 mmHg
